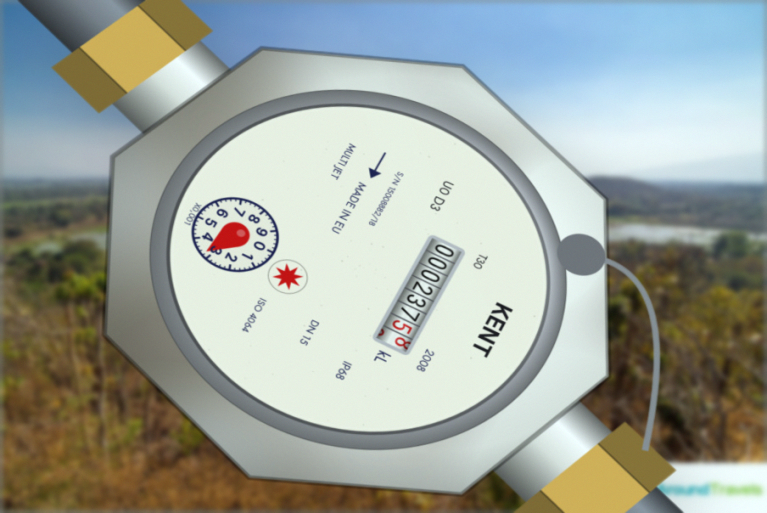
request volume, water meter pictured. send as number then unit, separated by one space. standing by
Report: 237.583 kL
